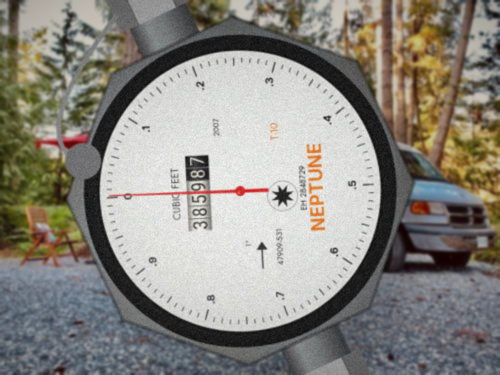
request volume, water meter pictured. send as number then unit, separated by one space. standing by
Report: 385987.00 ft³
